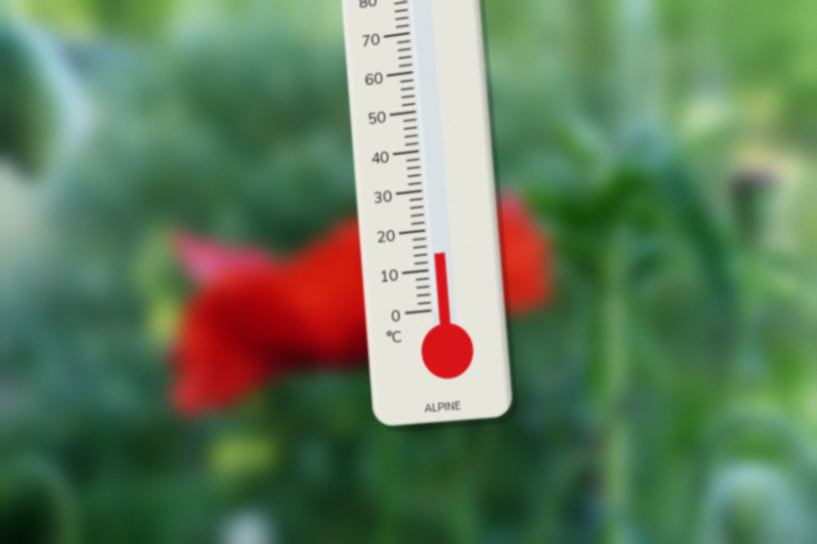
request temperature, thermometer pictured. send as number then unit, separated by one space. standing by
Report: 14 °C
